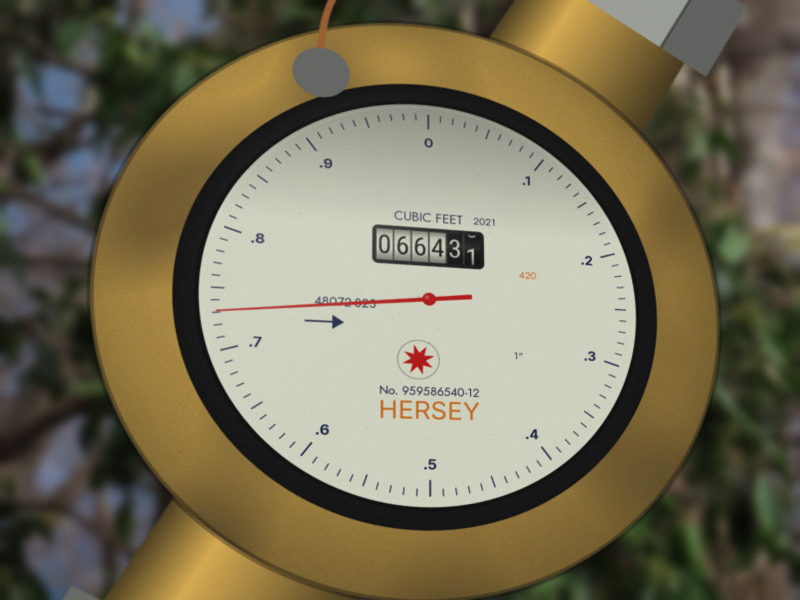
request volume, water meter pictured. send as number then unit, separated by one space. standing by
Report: 66430.73 ft³
